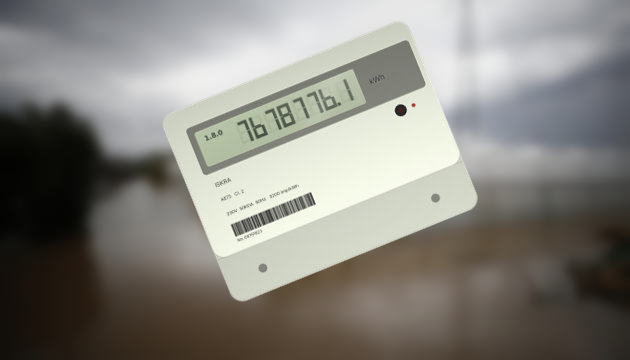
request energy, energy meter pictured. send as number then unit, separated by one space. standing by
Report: 7678776.1 kWh
